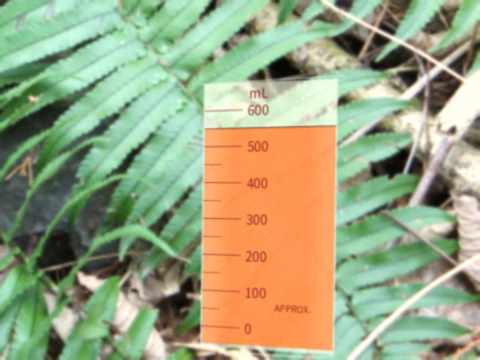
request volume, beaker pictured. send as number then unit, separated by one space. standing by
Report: 550 mL
